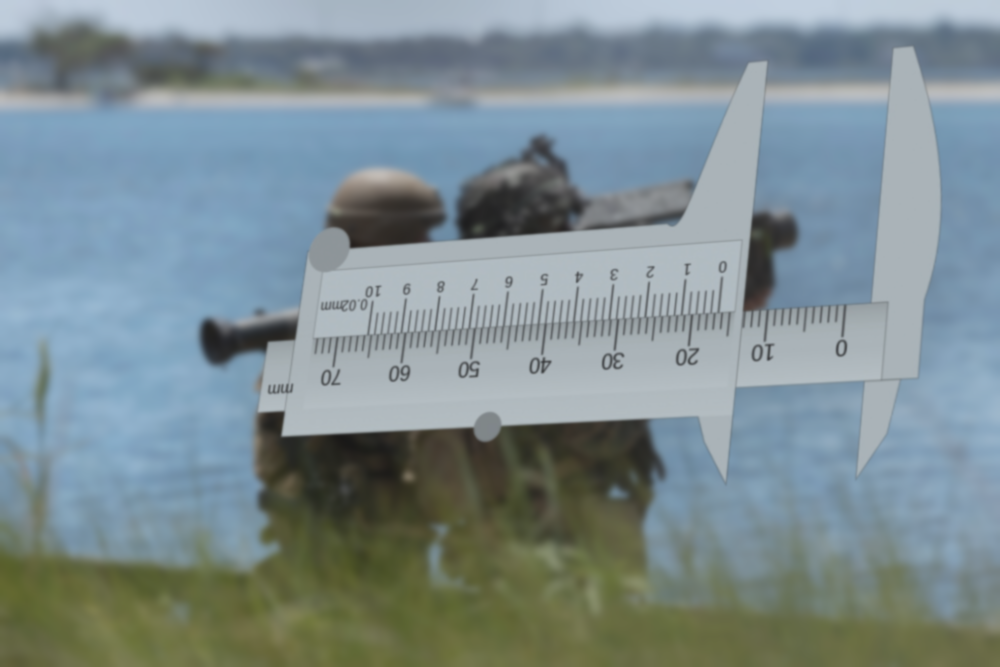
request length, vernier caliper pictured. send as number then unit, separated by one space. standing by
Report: 16.5 mm
